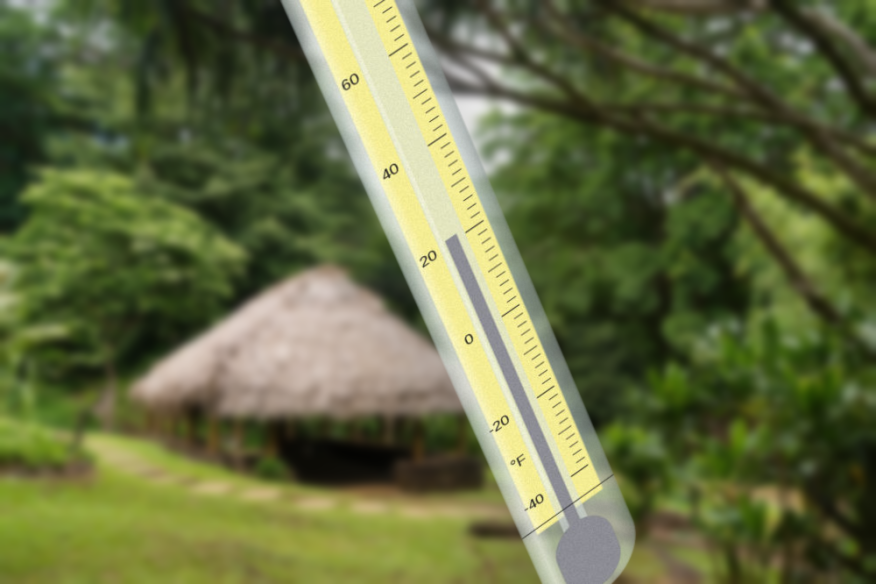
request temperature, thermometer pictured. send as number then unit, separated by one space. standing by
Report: 21 °F
